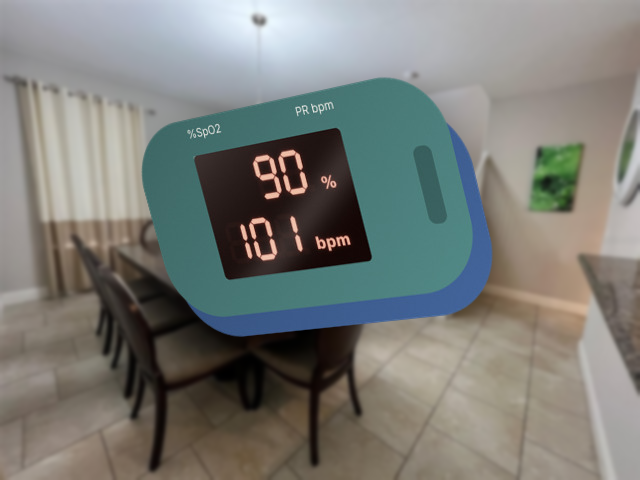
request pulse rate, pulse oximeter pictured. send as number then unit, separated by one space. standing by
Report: 101 bpm
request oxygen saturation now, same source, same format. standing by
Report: 90 %
